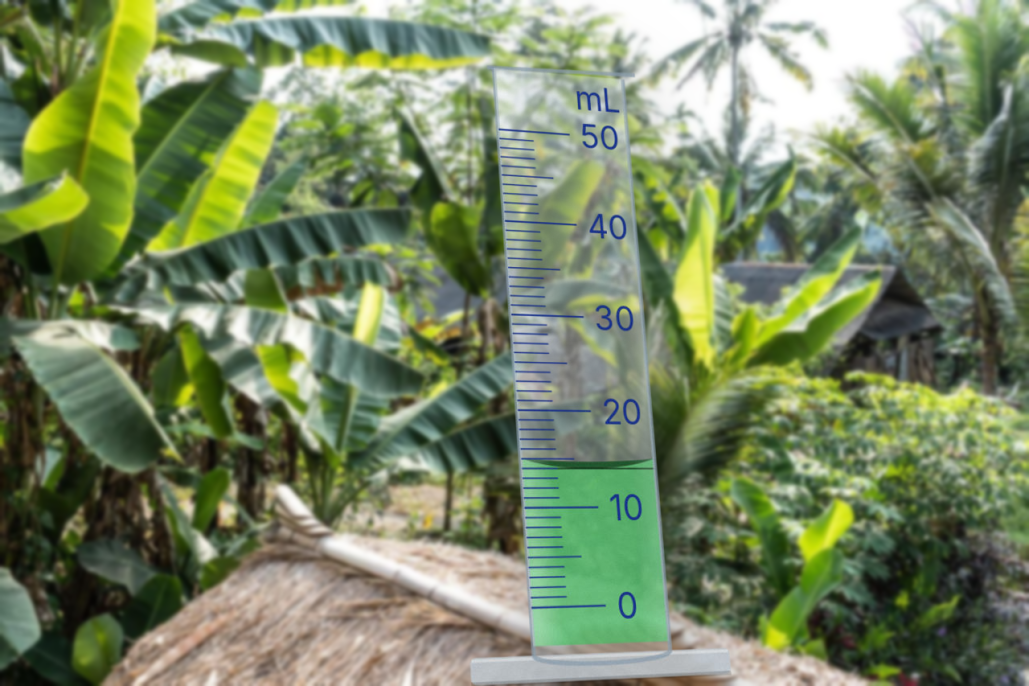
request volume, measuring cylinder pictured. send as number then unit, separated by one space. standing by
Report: 14 mL
